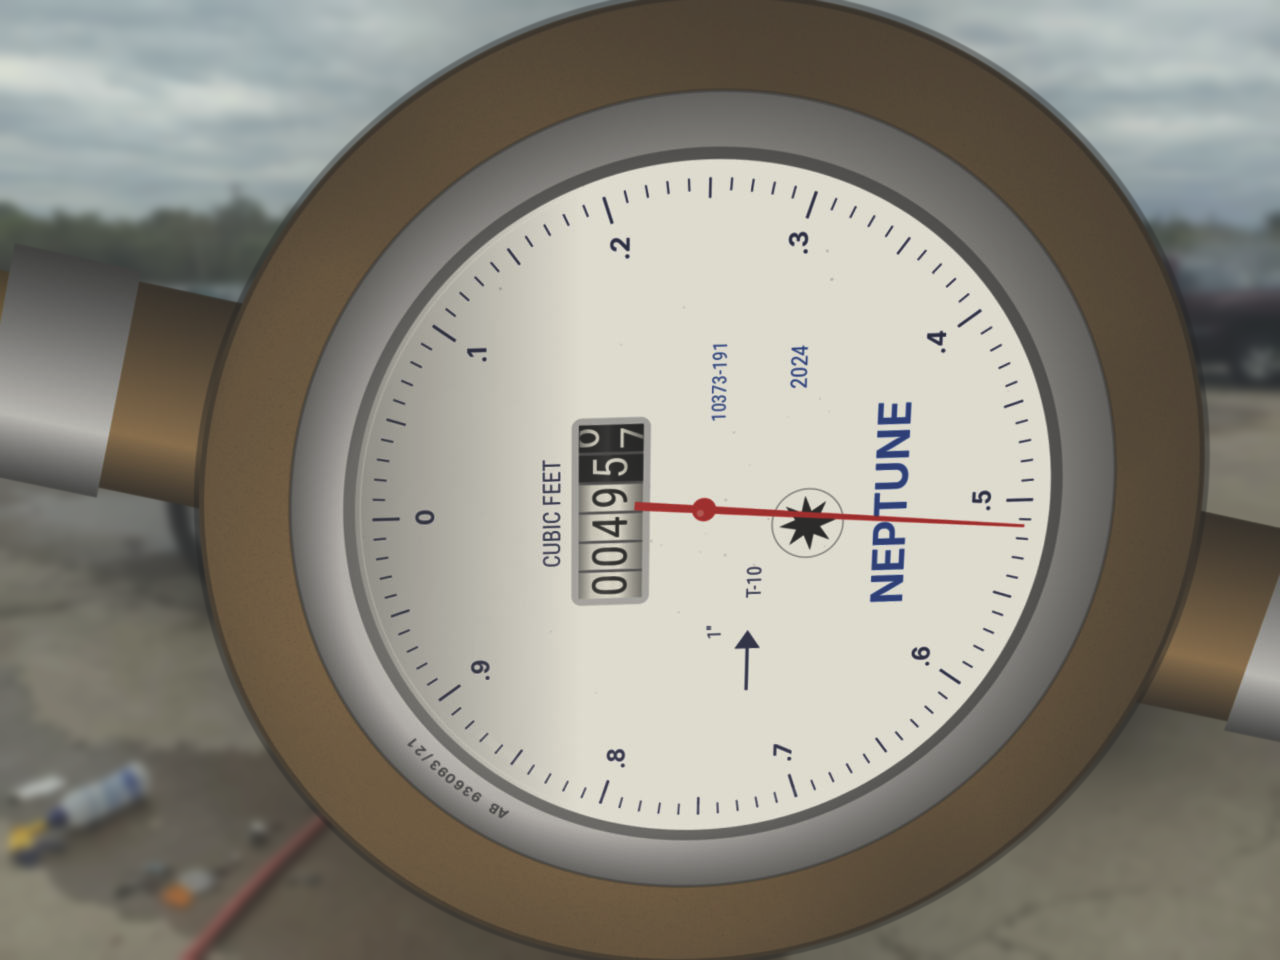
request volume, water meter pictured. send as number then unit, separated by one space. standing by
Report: 4956.51 ft³
